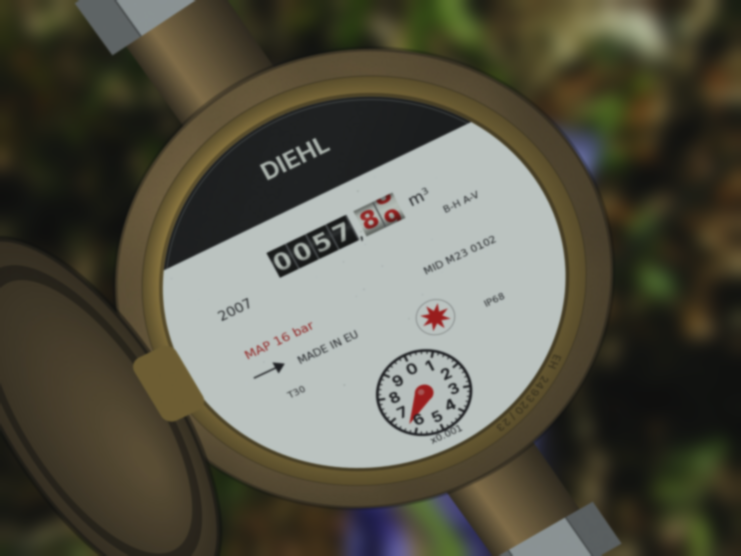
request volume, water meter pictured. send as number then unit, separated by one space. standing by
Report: 57.886 m³
